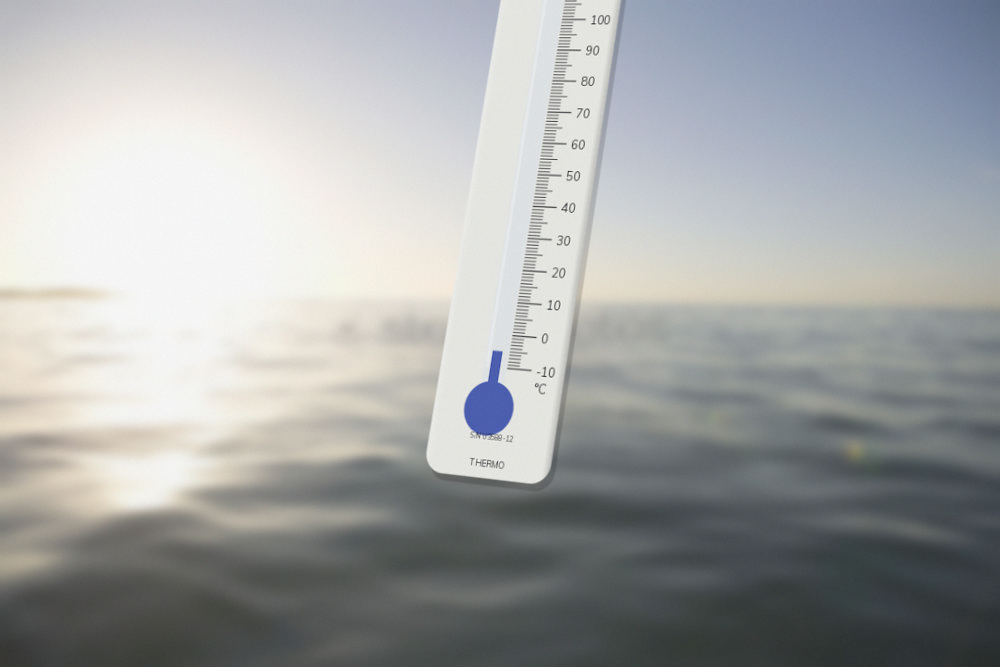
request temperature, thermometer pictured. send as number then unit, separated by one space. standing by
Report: -5 °C
